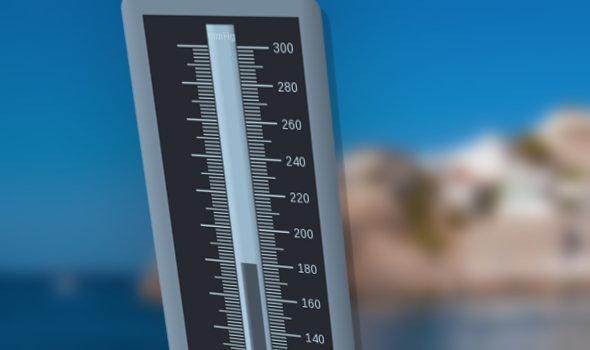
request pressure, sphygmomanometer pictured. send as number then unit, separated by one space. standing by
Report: 180 mmHg
